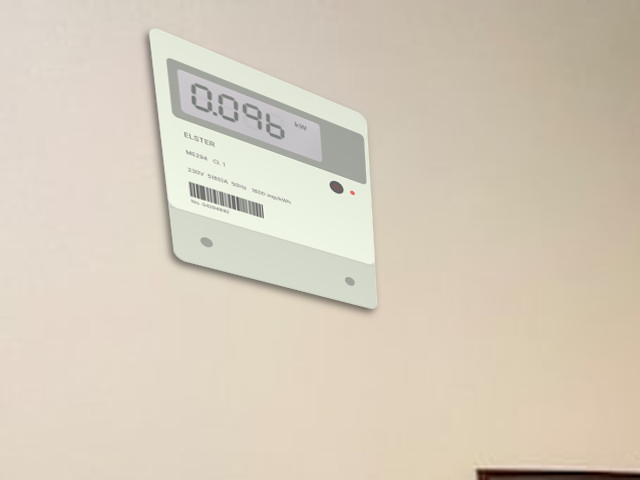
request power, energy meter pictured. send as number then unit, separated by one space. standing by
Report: 0.096 kW
